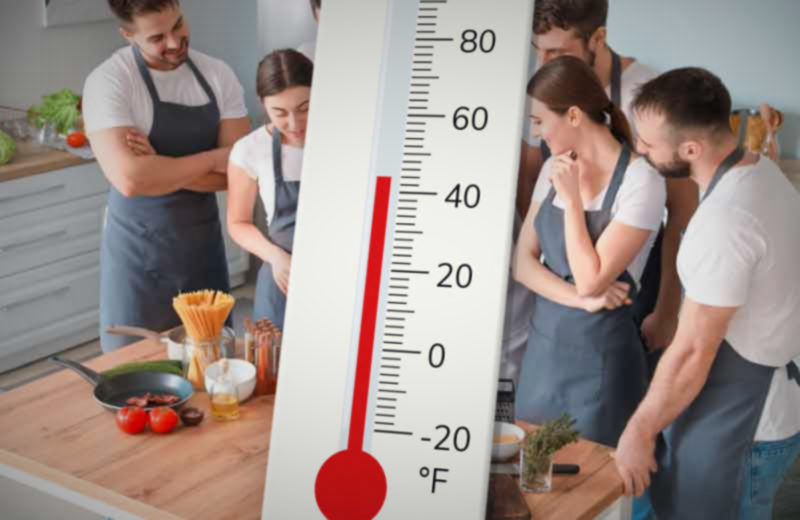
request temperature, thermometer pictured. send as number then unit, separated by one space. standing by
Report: 44 °F
